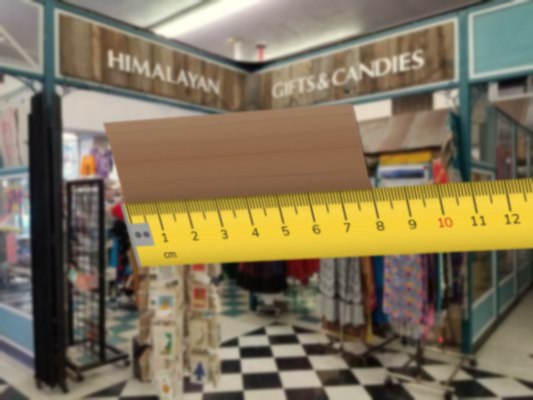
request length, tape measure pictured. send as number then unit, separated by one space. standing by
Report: 8 cm
